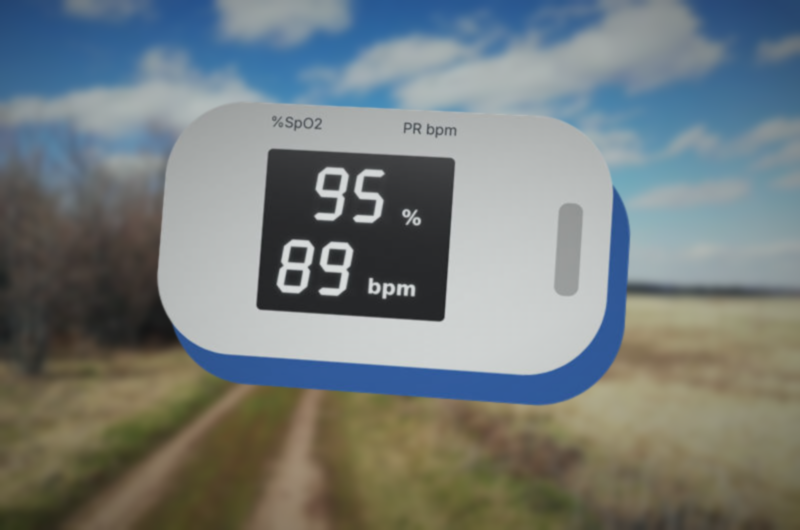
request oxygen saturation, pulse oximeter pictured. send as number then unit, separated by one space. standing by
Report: 95 %
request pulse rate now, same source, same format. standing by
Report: 89 bpm
